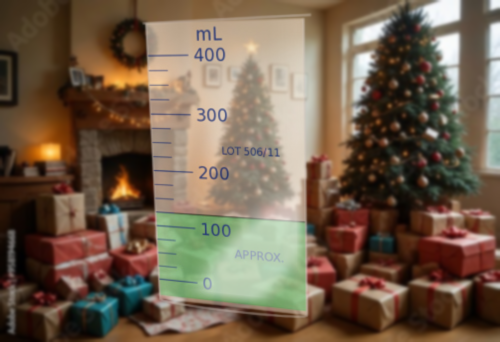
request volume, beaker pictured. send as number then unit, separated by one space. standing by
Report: 125 mL
